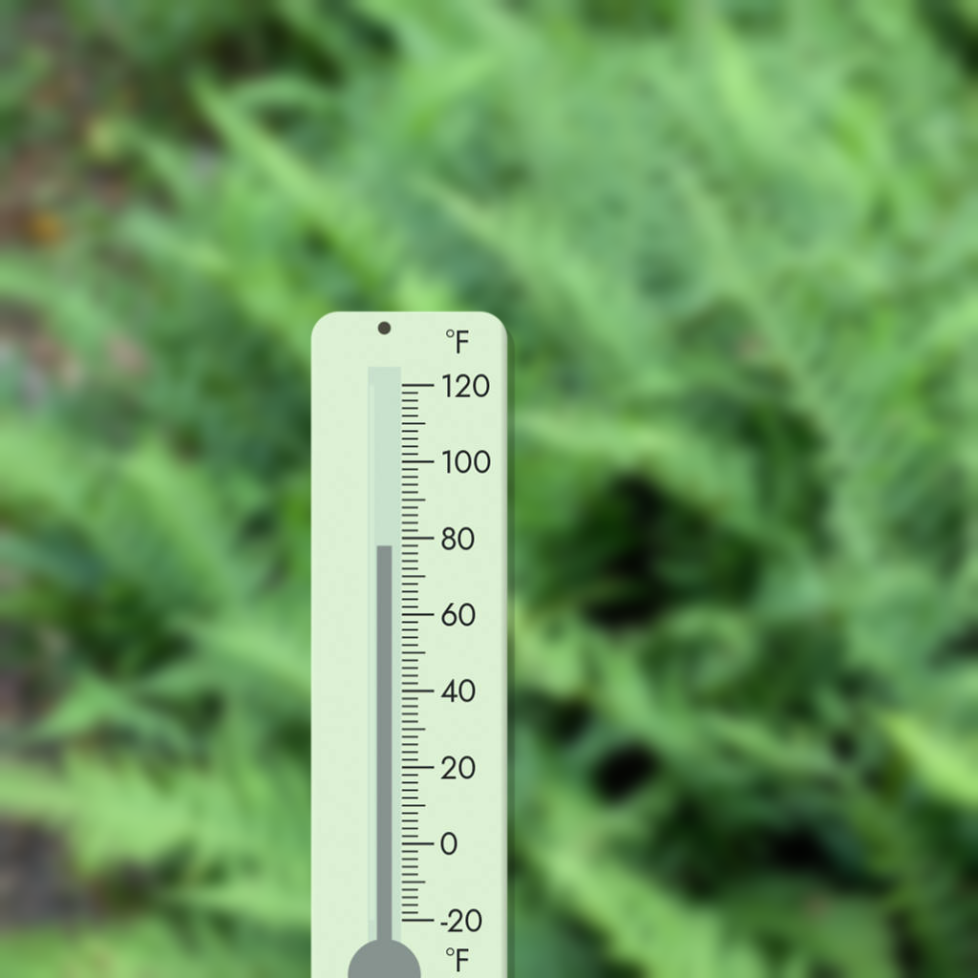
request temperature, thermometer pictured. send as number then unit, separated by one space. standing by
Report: 78 °F
